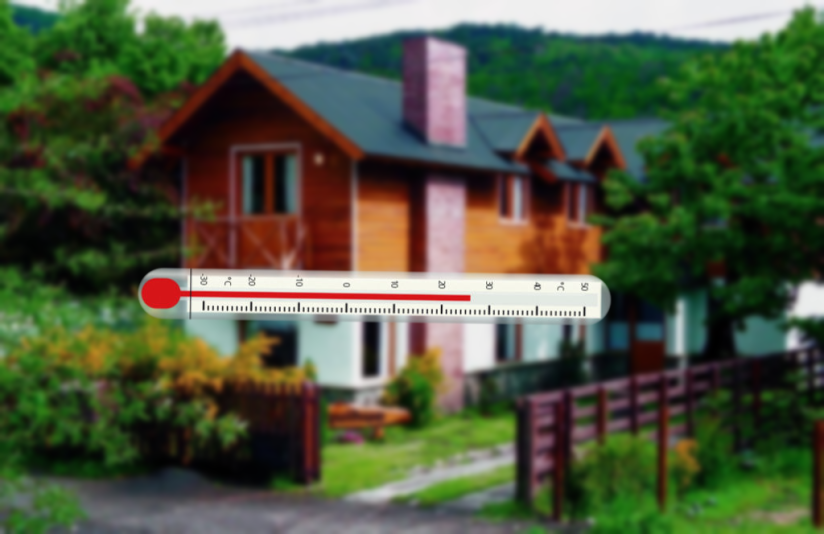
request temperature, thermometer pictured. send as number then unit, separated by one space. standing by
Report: 26 °C
